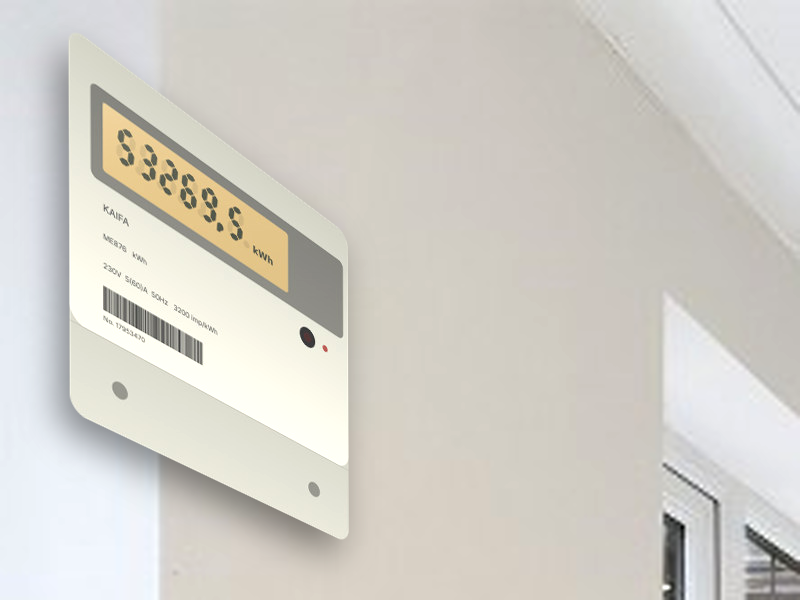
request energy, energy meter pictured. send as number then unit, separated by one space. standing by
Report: 53269.5 kWh
